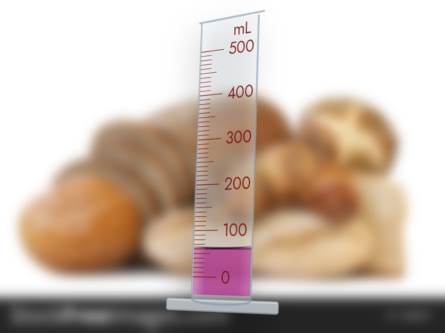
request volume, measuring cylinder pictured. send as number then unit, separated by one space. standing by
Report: 60 mL
